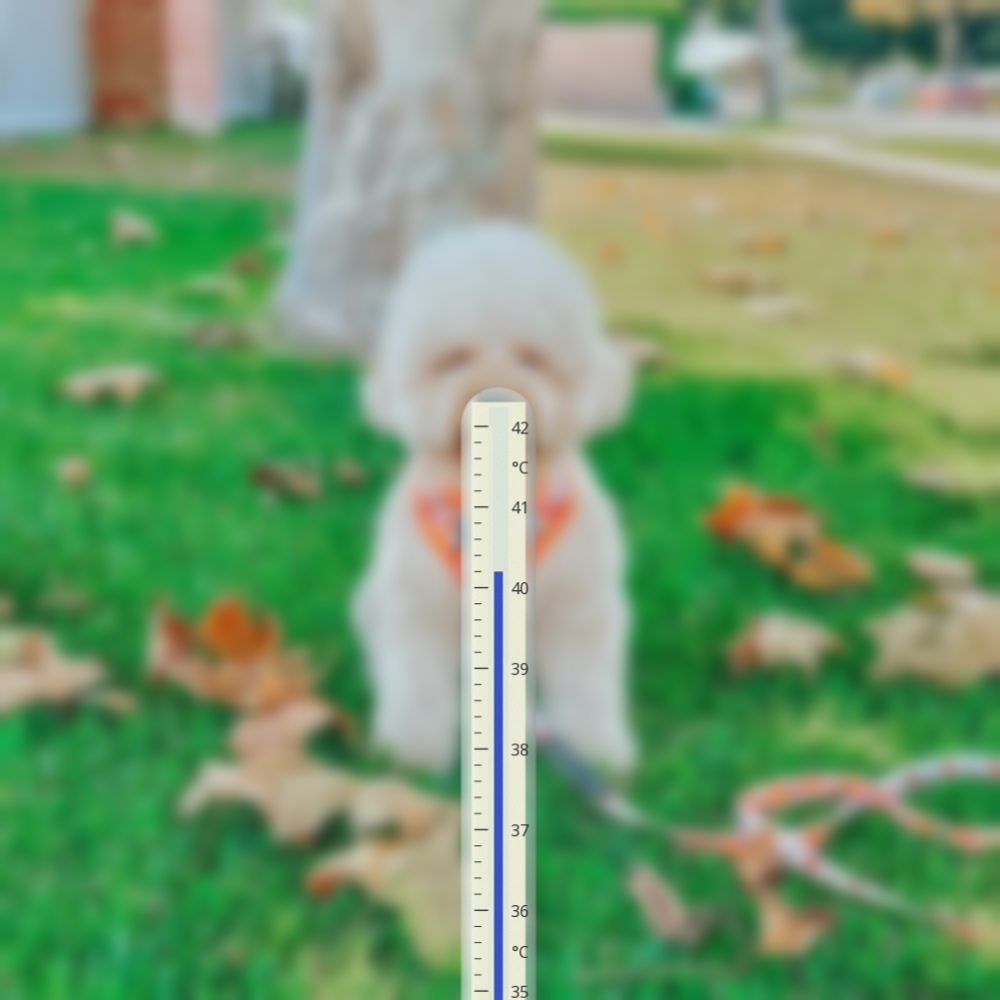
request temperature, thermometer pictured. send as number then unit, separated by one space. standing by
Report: 40.2 °C
